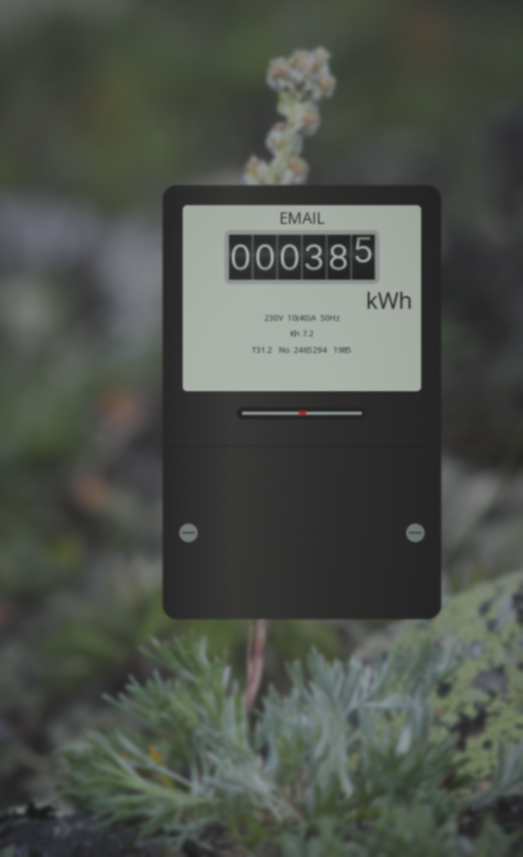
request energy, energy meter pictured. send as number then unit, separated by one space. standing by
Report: 385 kWh
